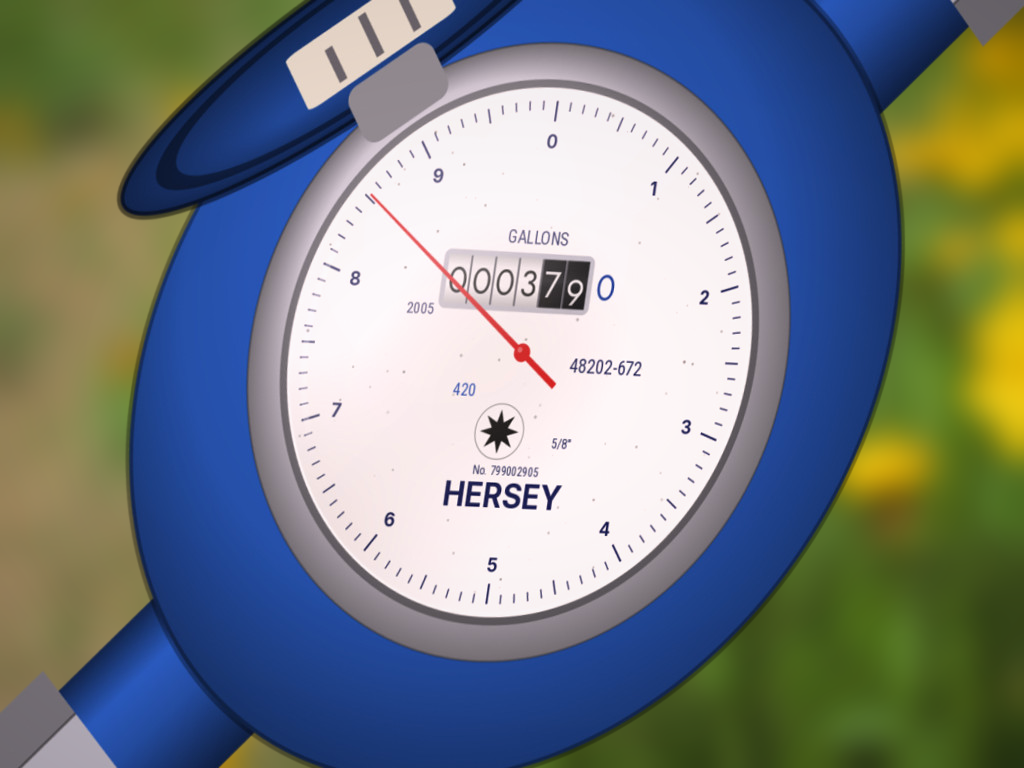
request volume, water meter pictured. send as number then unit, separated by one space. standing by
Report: 3788.5 gal
